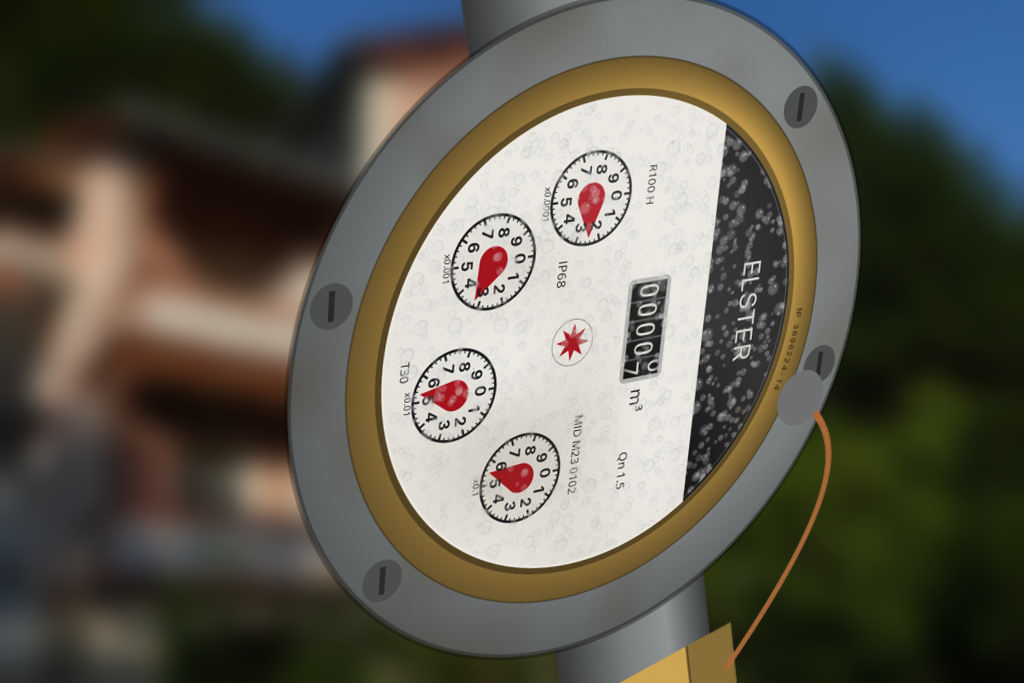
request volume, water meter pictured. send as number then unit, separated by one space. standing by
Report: 6.5532 m³
